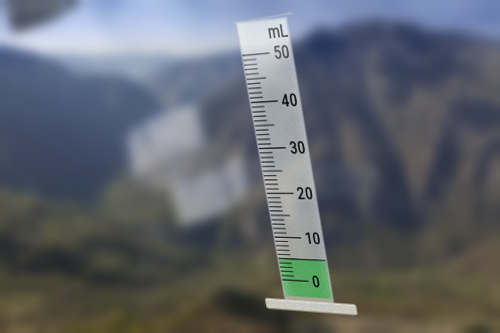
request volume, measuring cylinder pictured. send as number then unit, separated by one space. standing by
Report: 5 mL
